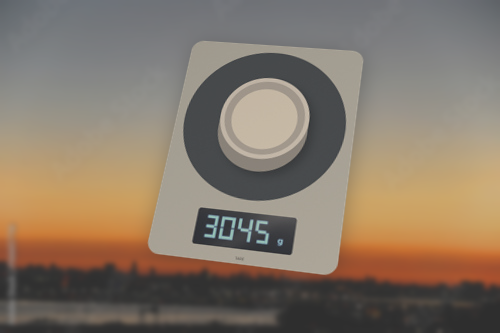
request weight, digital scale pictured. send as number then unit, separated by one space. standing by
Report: 3045 g
